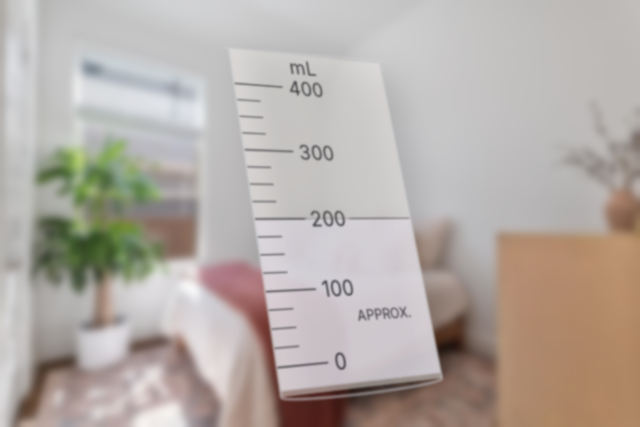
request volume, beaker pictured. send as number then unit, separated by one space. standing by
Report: 200 mL
